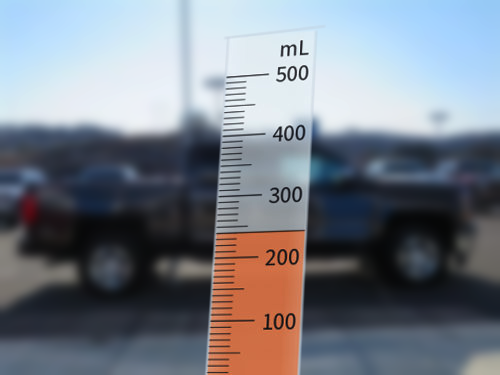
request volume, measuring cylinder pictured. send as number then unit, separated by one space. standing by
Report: 240 mL
